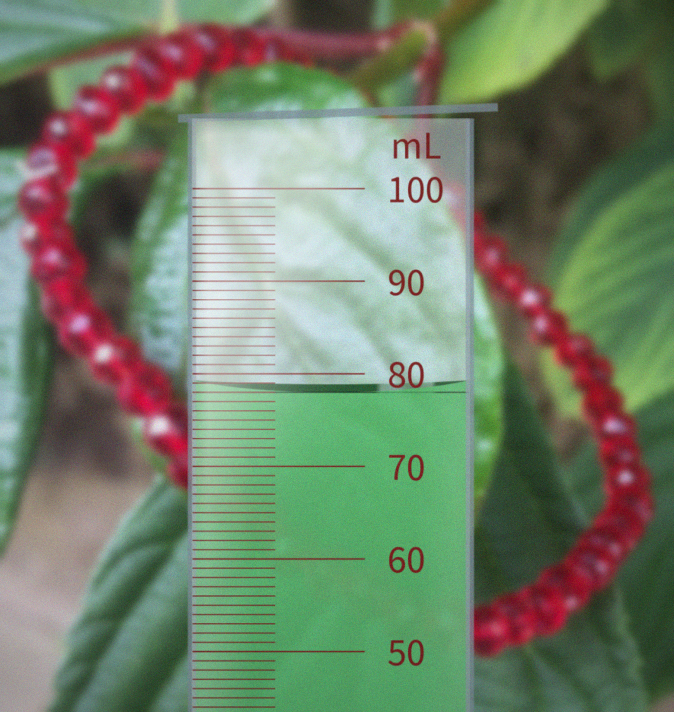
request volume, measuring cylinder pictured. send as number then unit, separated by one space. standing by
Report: 78 mL
